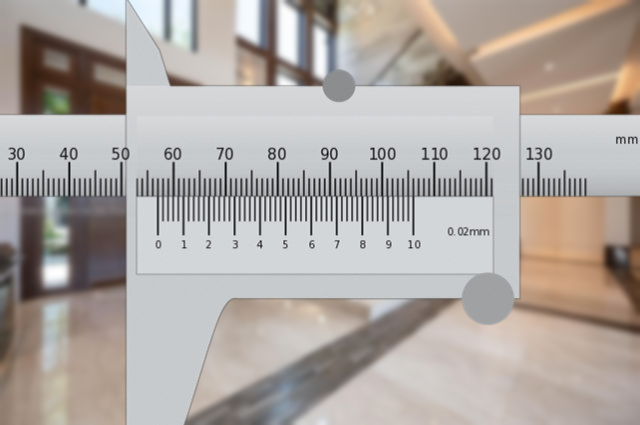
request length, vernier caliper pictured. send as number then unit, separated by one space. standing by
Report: 57.0 mm
